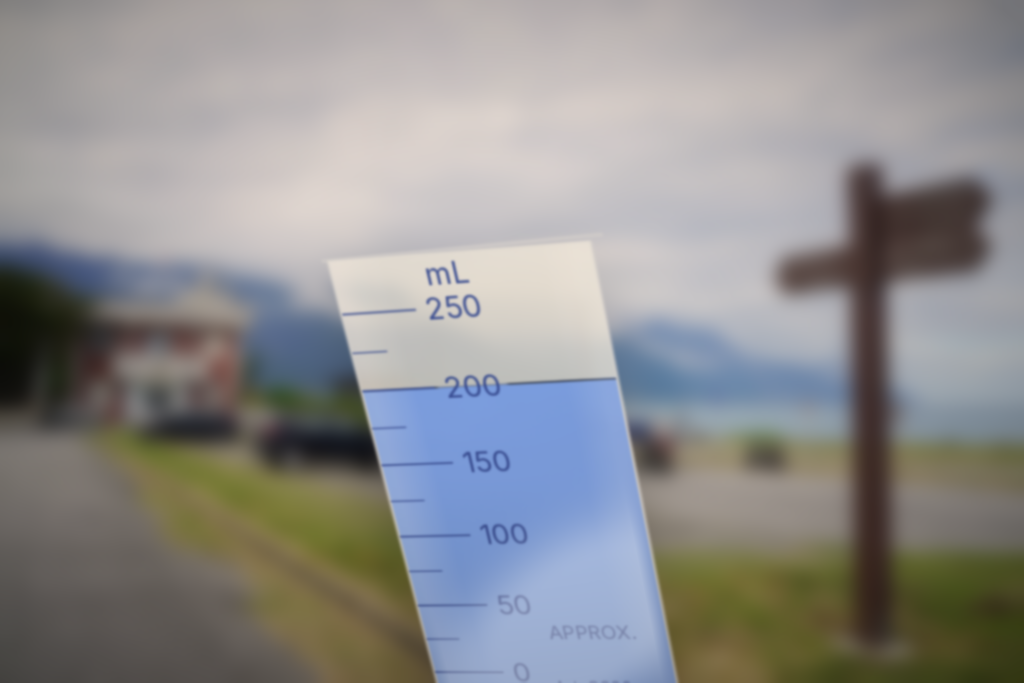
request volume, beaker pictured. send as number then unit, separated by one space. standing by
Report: 200 mL
